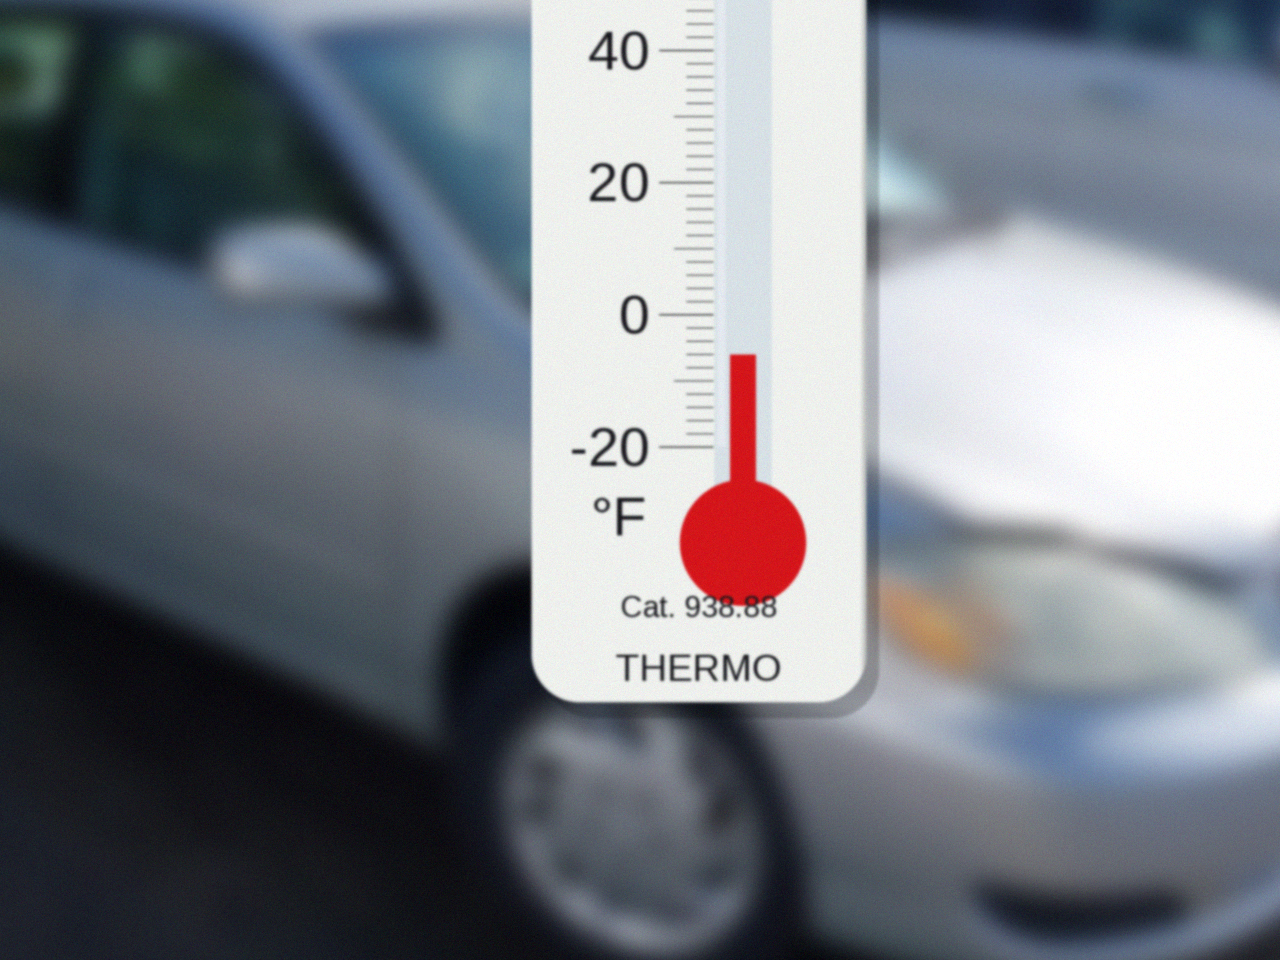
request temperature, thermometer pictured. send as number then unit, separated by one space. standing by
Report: -6 °F
